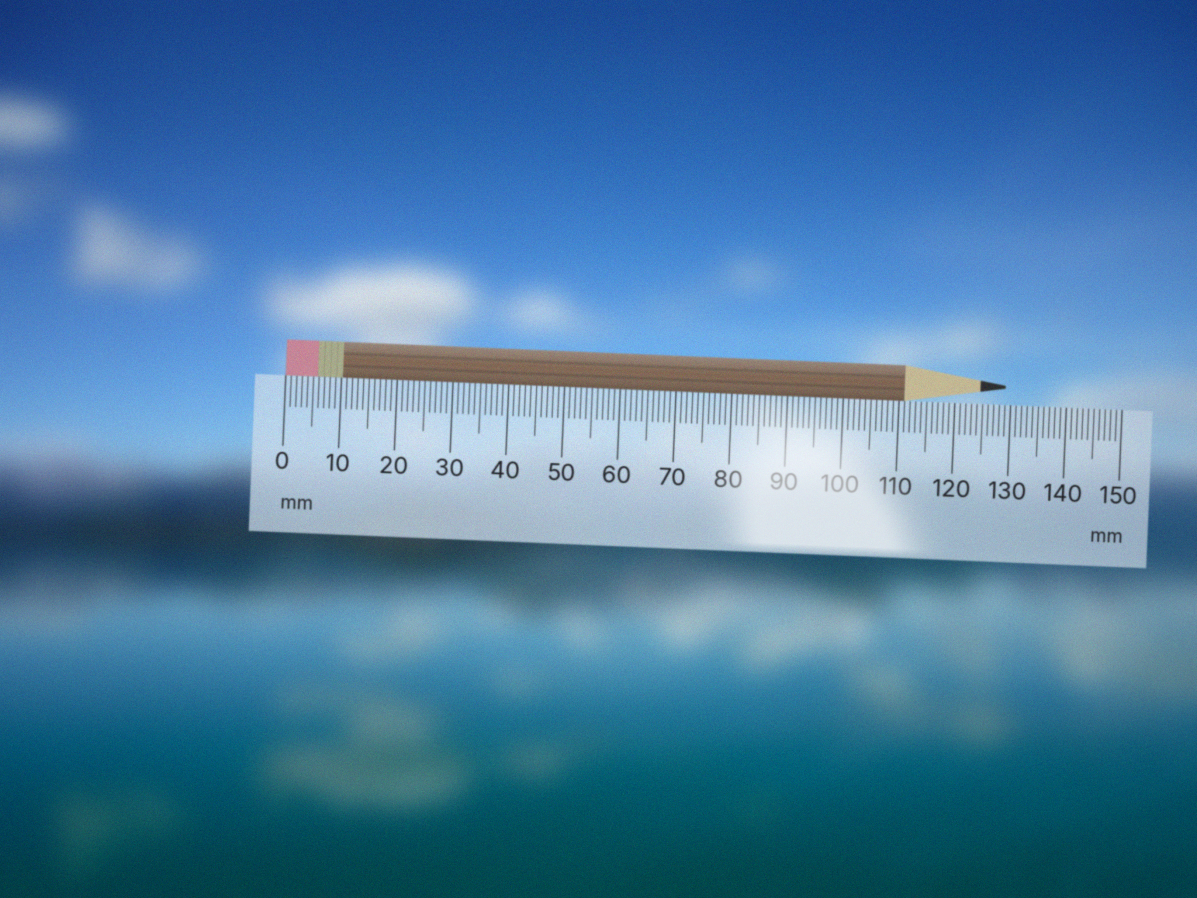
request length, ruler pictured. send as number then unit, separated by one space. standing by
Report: 129 mm
